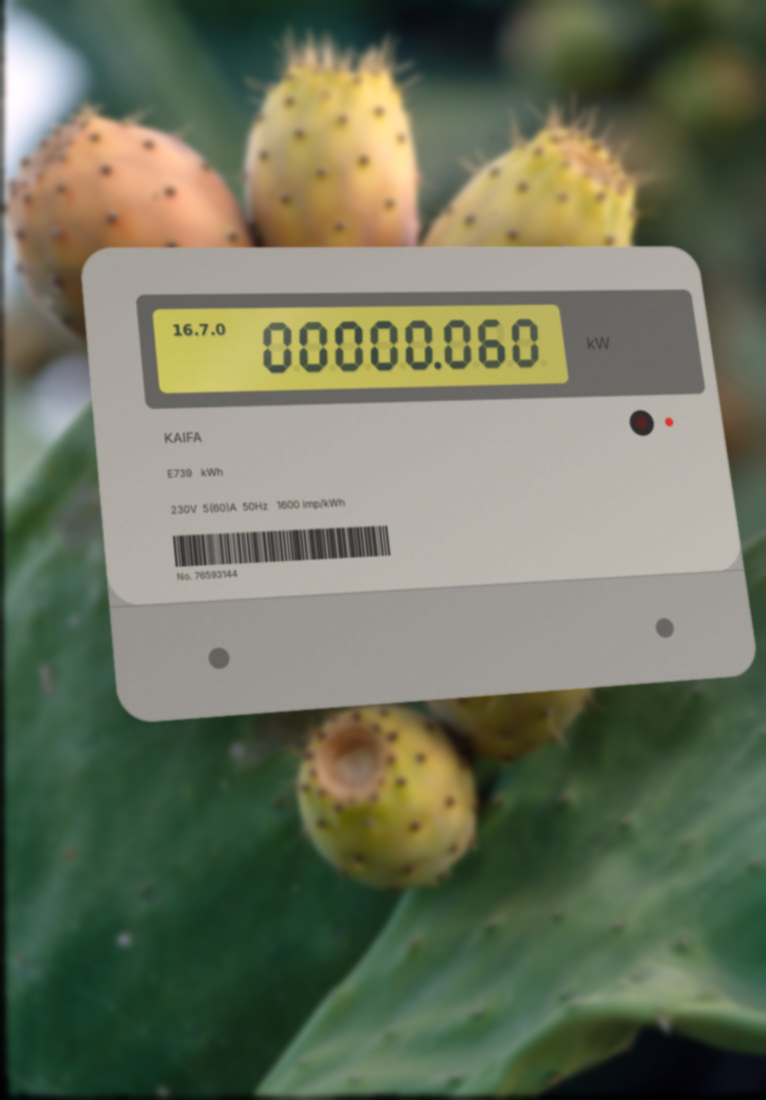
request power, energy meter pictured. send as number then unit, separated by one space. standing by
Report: 0.060 kW
